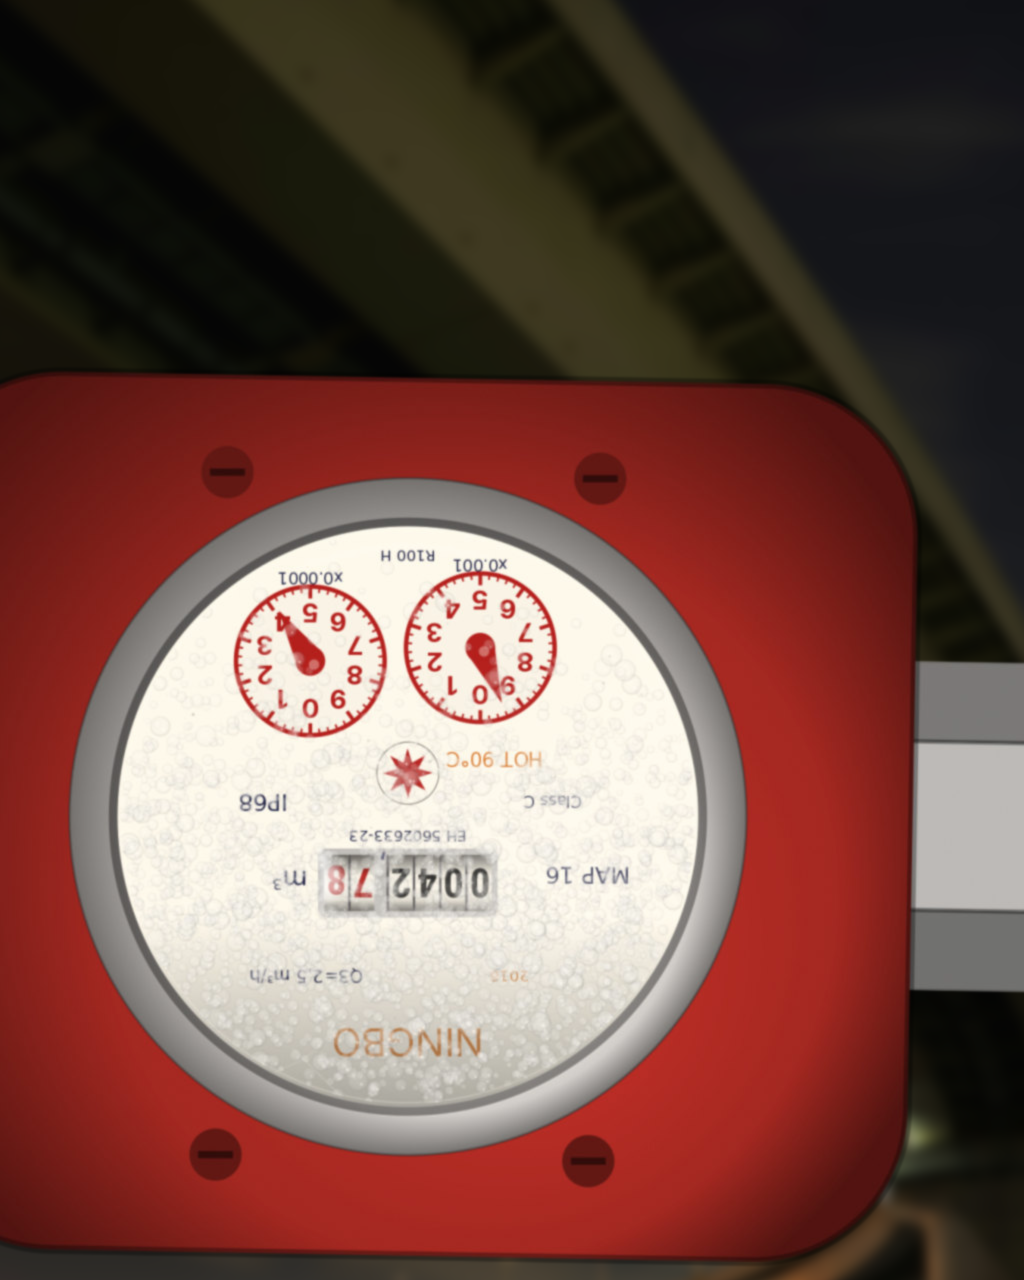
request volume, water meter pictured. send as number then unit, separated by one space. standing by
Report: 42.7794 m³
